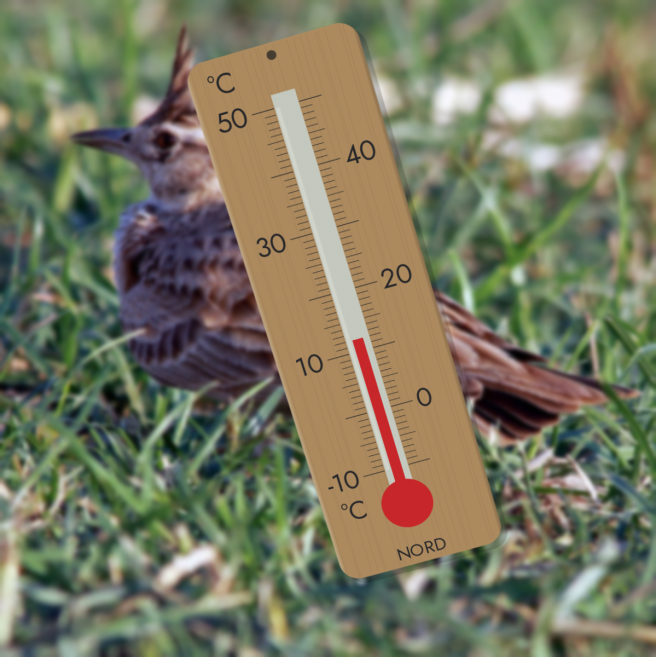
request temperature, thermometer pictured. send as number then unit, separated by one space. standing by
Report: 12 °C
